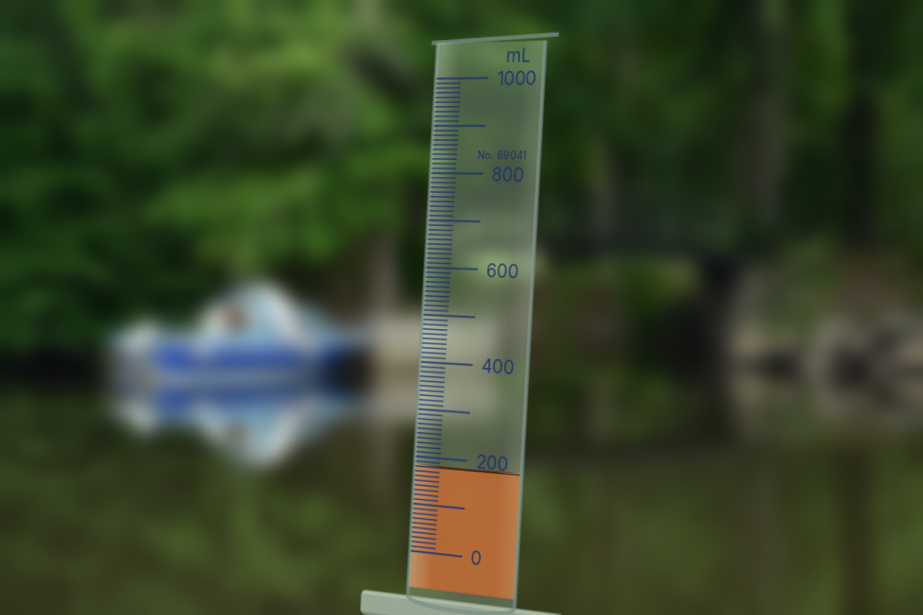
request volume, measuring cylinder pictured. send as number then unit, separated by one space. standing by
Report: 180 mL
